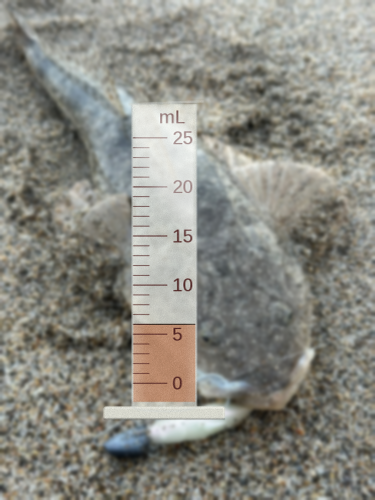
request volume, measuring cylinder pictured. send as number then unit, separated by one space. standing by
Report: 6 mL
